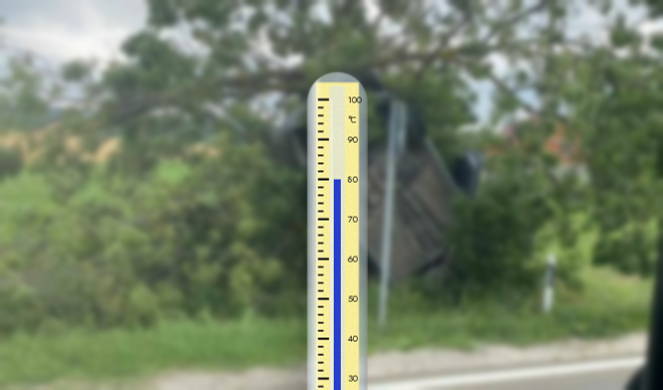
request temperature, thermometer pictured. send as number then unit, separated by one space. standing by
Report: 80 °C
